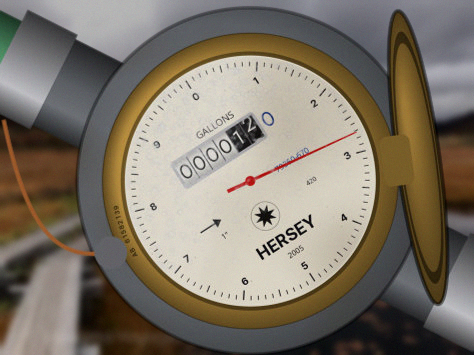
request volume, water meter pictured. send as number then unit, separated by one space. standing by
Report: 122.7 gal
